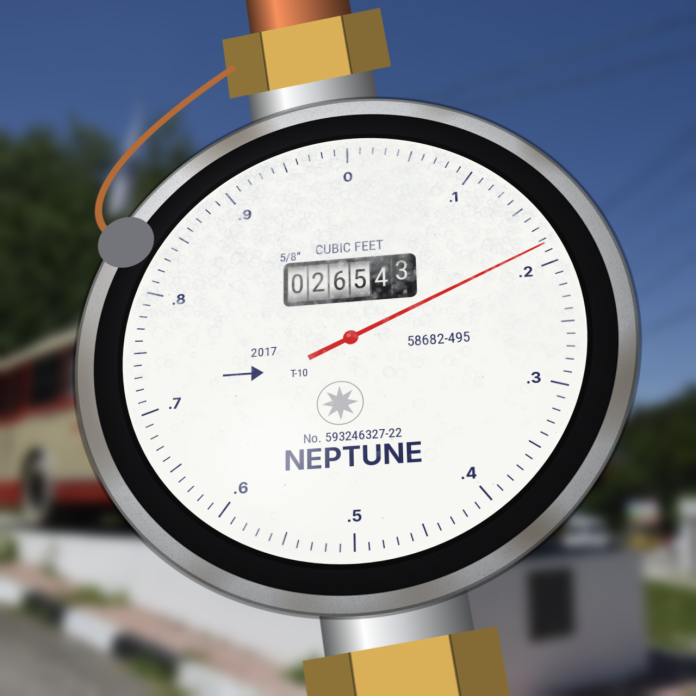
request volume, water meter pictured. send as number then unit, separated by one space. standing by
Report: 26543.18 ft³
